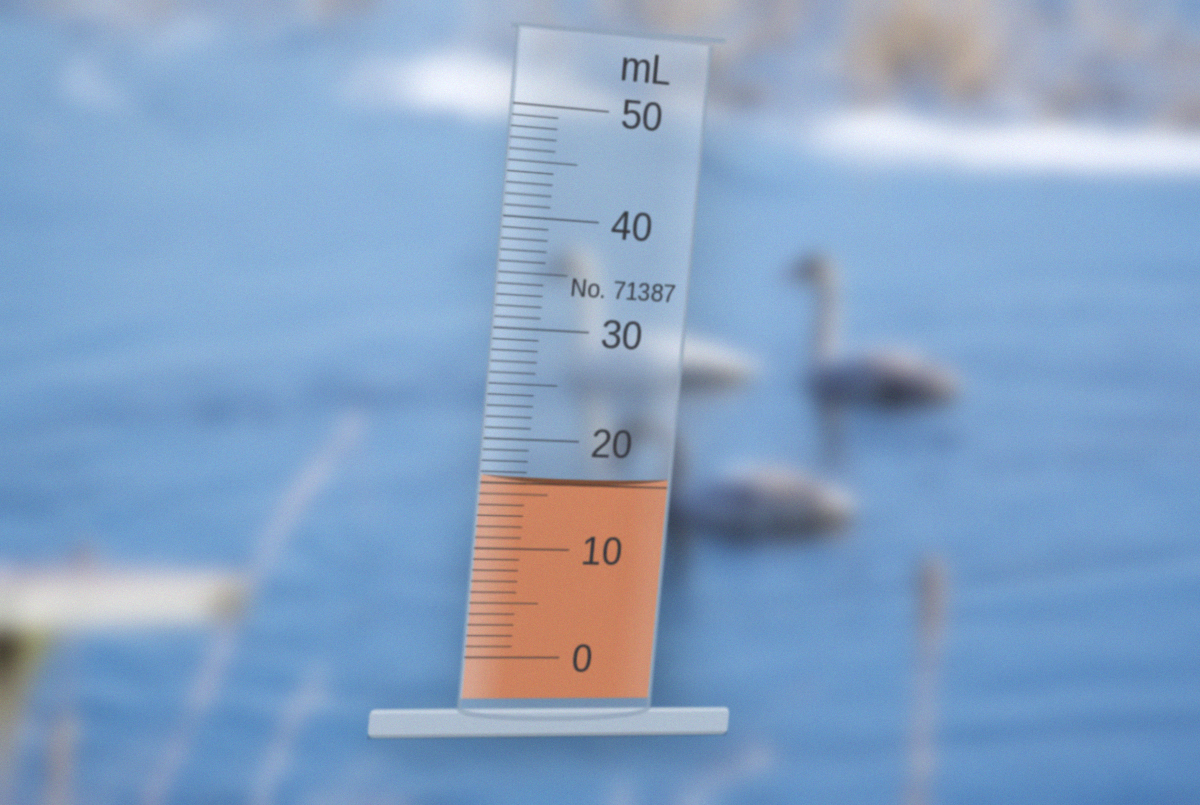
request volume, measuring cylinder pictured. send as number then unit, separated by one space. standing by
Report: 16 mL
